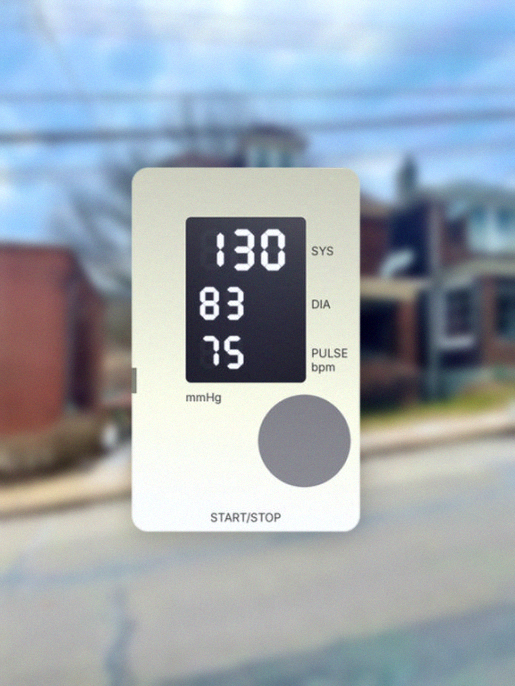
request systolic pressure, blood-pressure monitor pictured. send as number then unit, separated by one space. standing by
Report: 130 mmHg
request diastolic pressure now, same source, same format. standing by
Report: 83 mmHg
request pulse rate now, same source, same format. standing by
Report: 75 bpm
